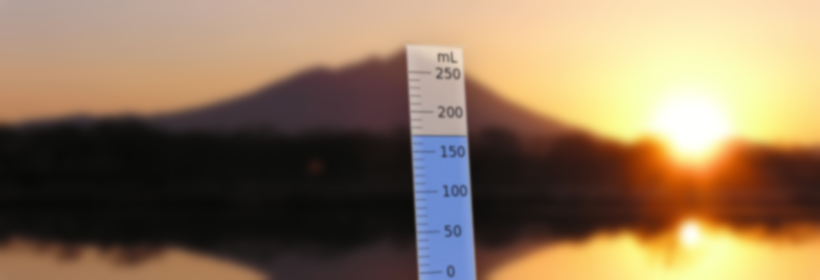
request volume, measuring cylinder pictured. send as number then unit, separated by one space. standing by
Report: 170 mL
